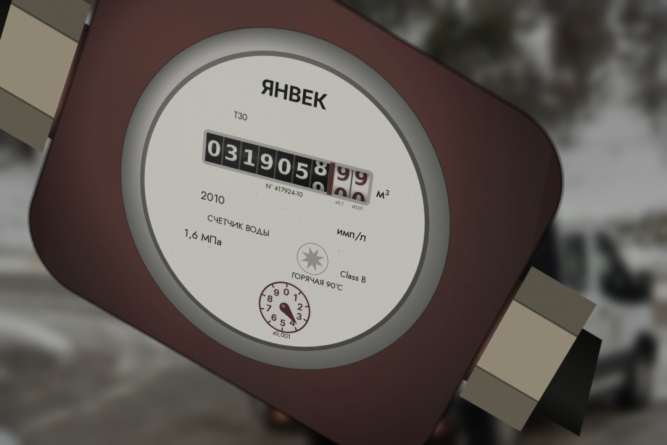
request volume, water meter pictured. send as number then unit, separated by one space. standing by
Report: 319058.993 m³
